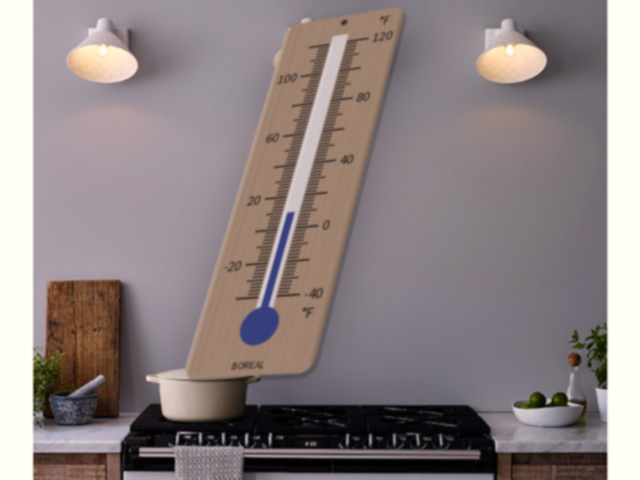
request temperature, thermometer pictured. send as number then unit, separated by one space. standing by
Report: 10 °F
